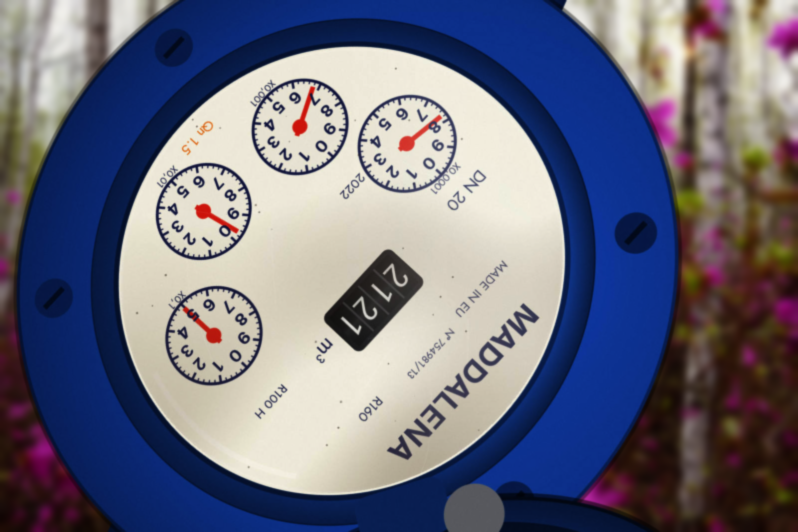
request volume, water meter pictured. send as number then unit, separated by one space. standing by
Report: 2121.4967 m³
